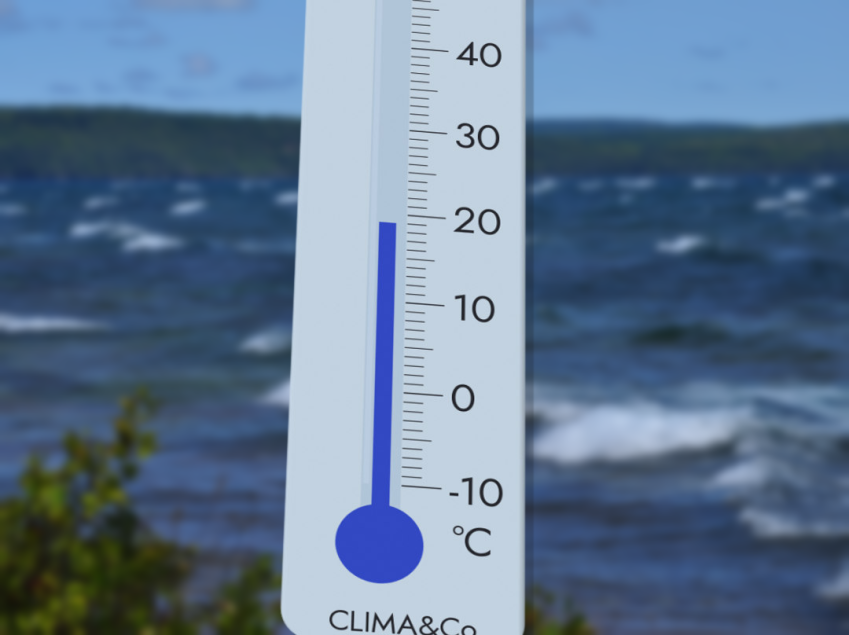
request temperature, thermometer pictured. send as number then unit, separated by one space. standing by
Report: 19 °C
